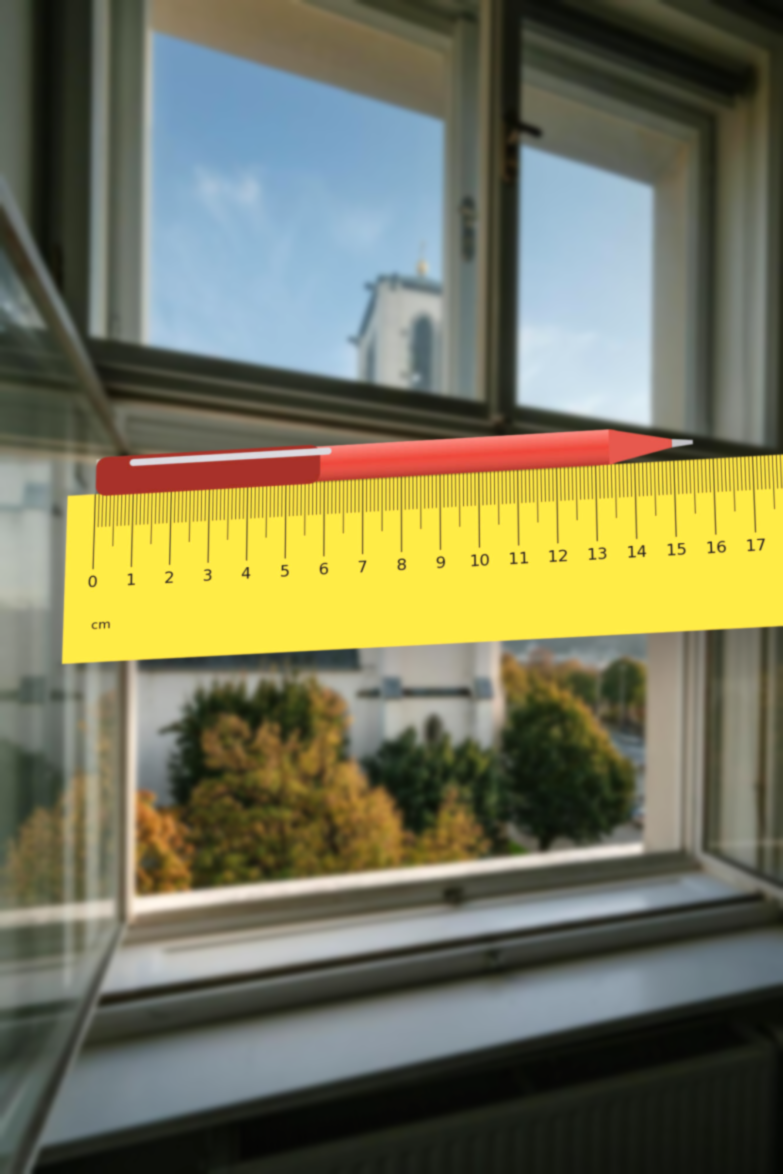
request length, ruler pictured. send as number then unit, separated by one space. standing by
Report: 15.5 cm
